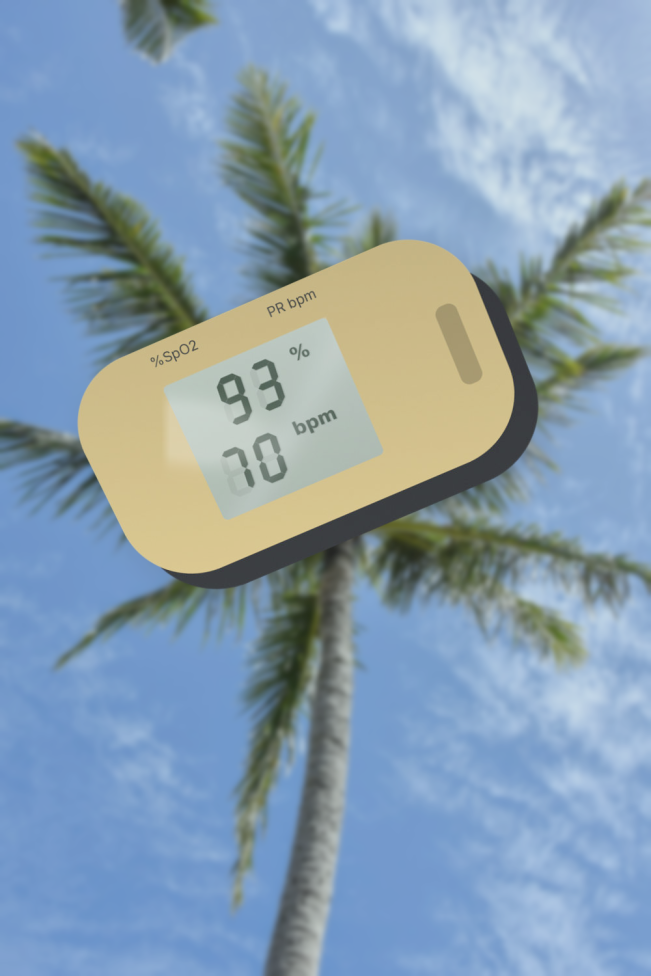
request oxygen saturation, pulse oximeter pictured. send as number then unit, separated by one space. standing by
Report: 93 %
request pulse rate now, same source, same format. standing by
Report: 70 bpm
